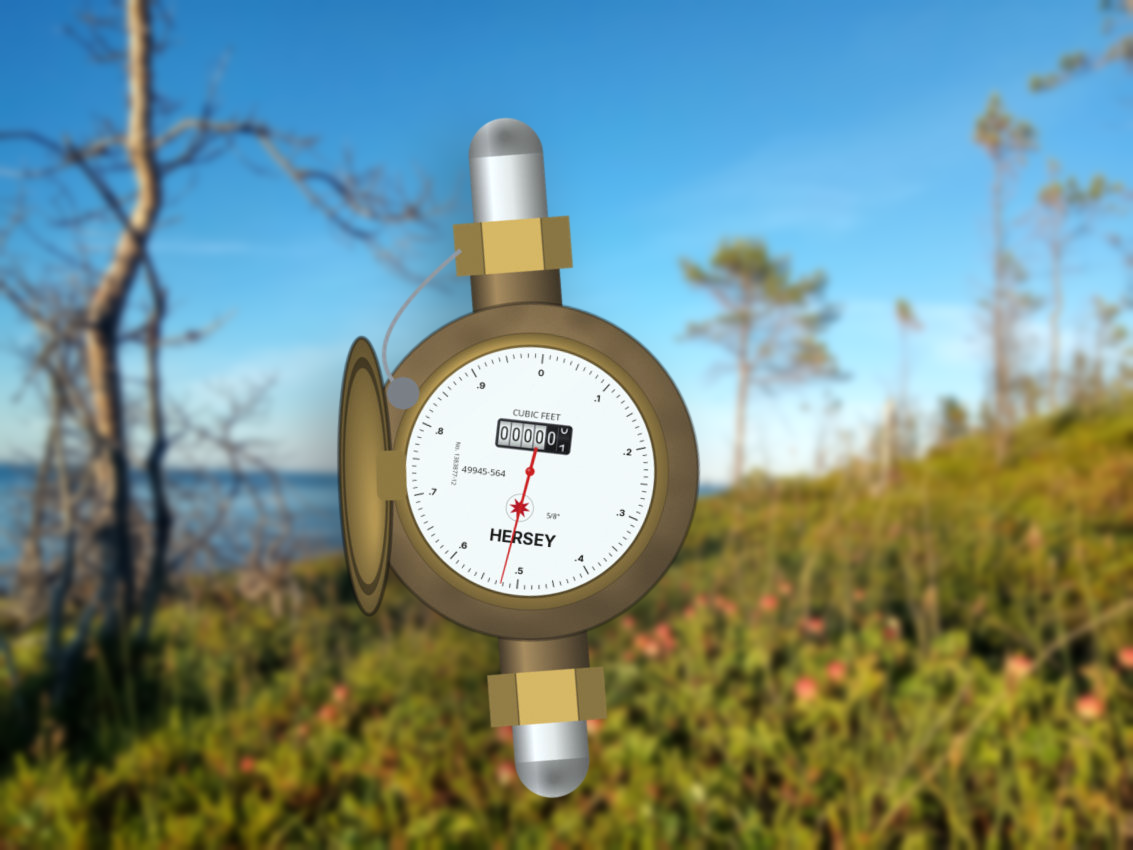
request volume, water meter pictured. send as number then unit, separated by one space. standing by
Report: 0.52 ft³
